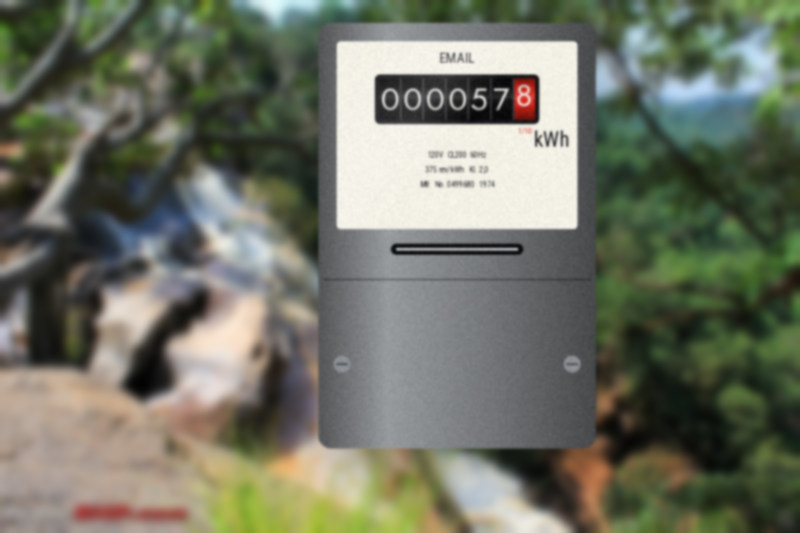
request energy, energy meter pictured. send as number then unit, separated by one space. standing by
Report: 57.8 kWh
